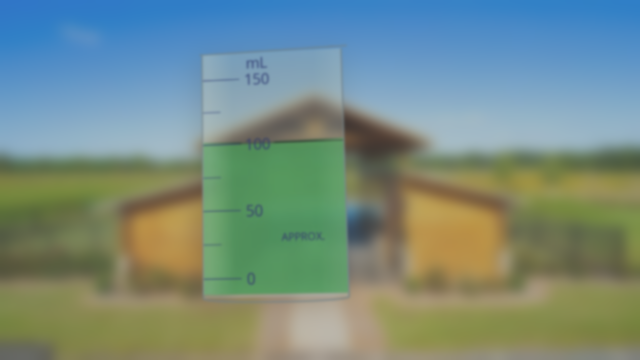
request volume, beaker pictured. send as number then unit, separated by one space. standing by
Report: 100 mL
